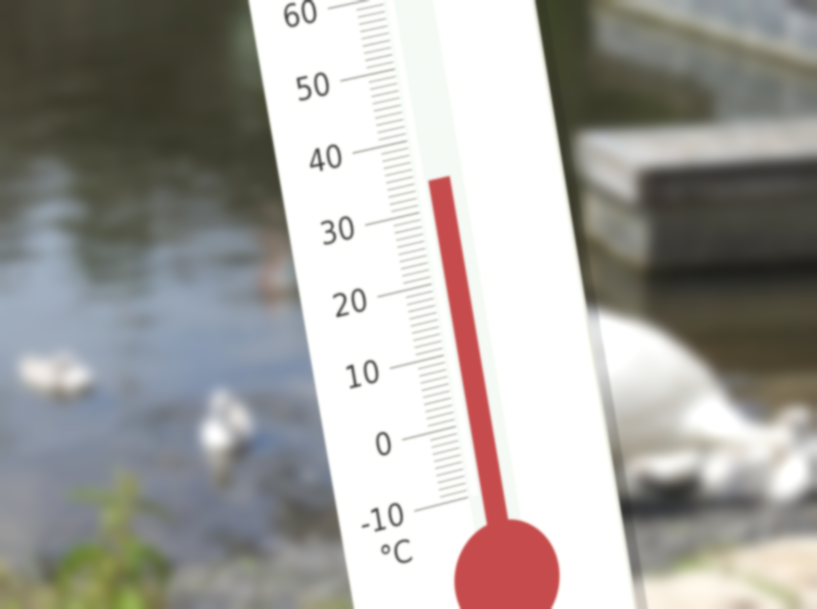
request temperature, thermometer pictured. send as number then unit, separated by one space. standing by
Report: 34 °C
